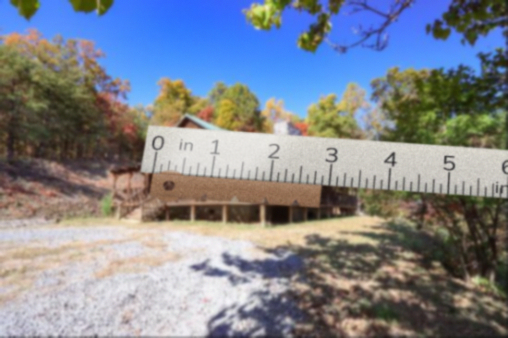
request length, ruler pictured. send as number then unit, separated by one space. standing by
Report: 2.875 in
